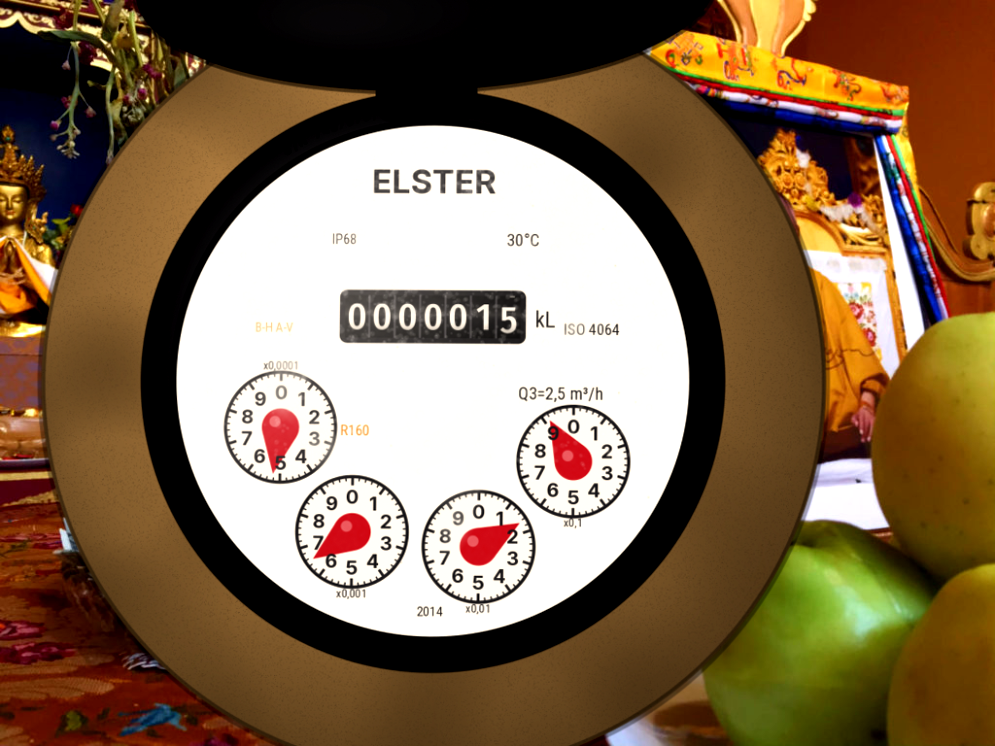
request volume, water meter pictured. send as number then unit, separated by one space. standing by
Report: 14.9165 kL
